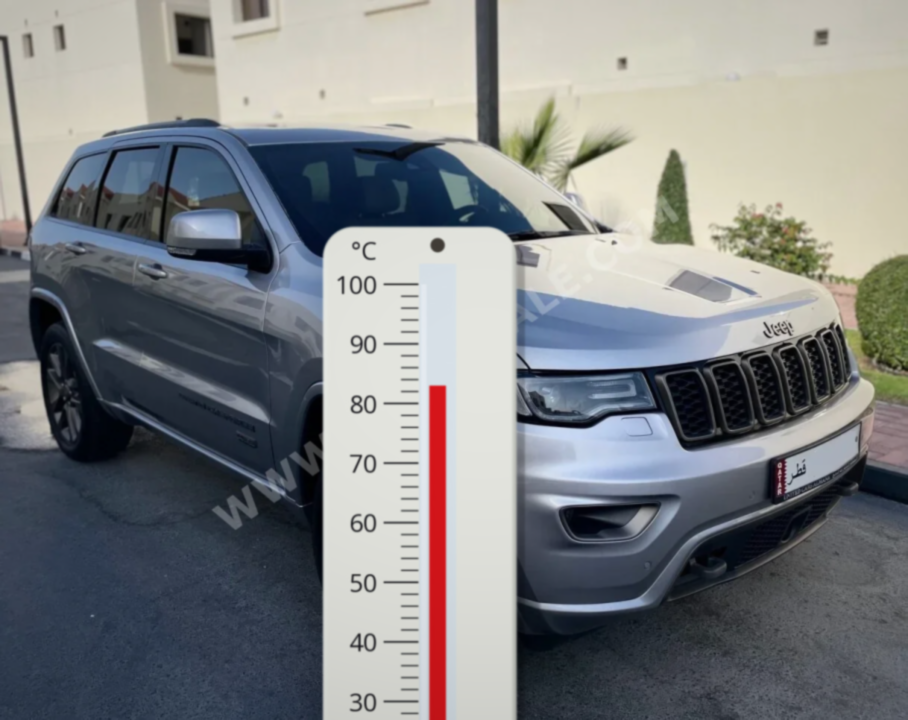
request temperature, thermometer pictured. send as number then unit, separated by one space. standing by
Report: 83 °C
